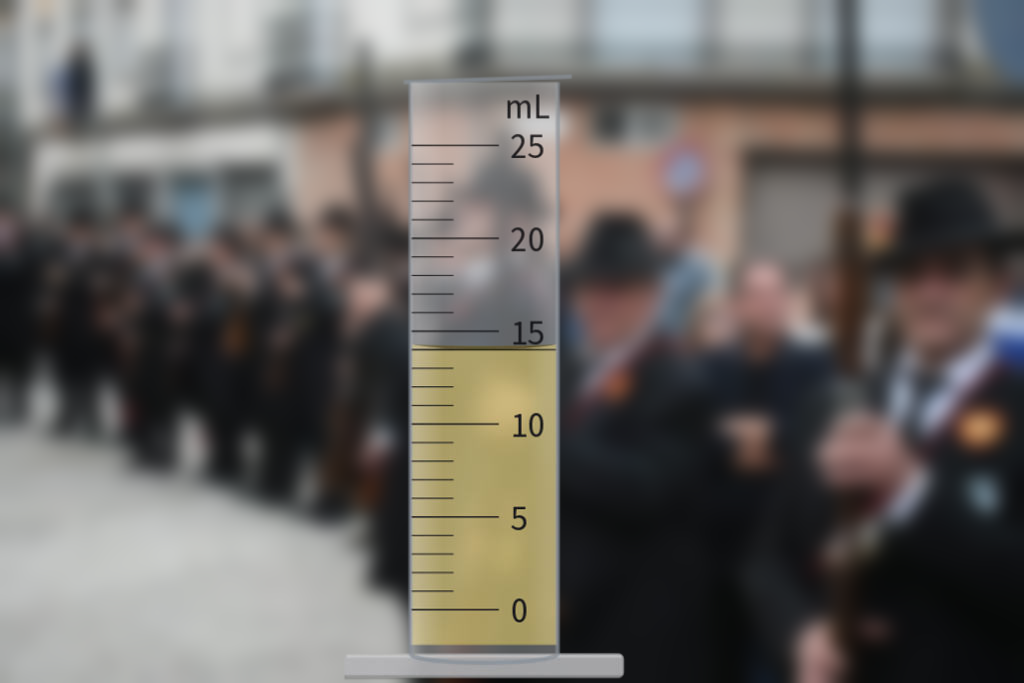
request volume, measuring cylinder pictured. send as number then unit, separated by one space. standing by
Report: 14 mL
